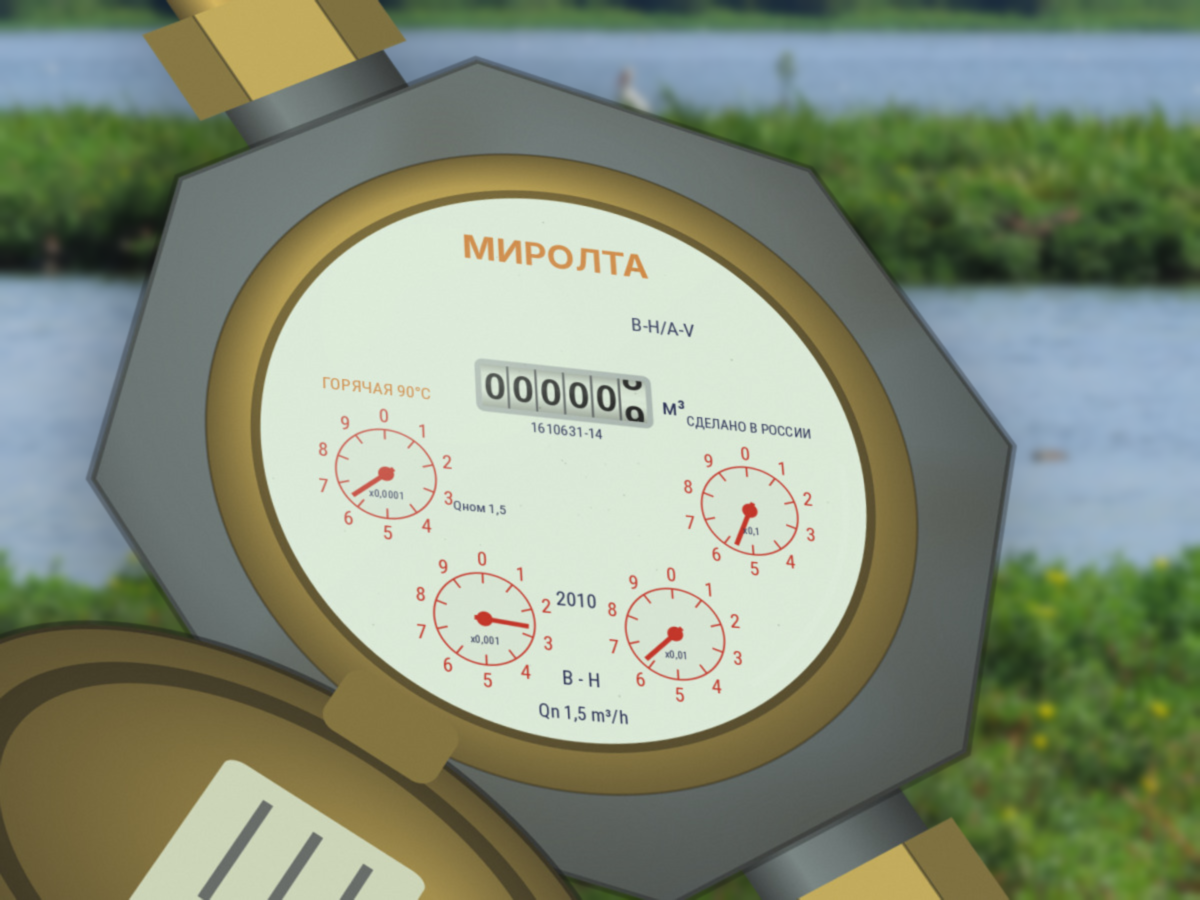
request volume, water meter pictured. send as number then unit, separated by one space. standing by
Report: 8.5626 m³
